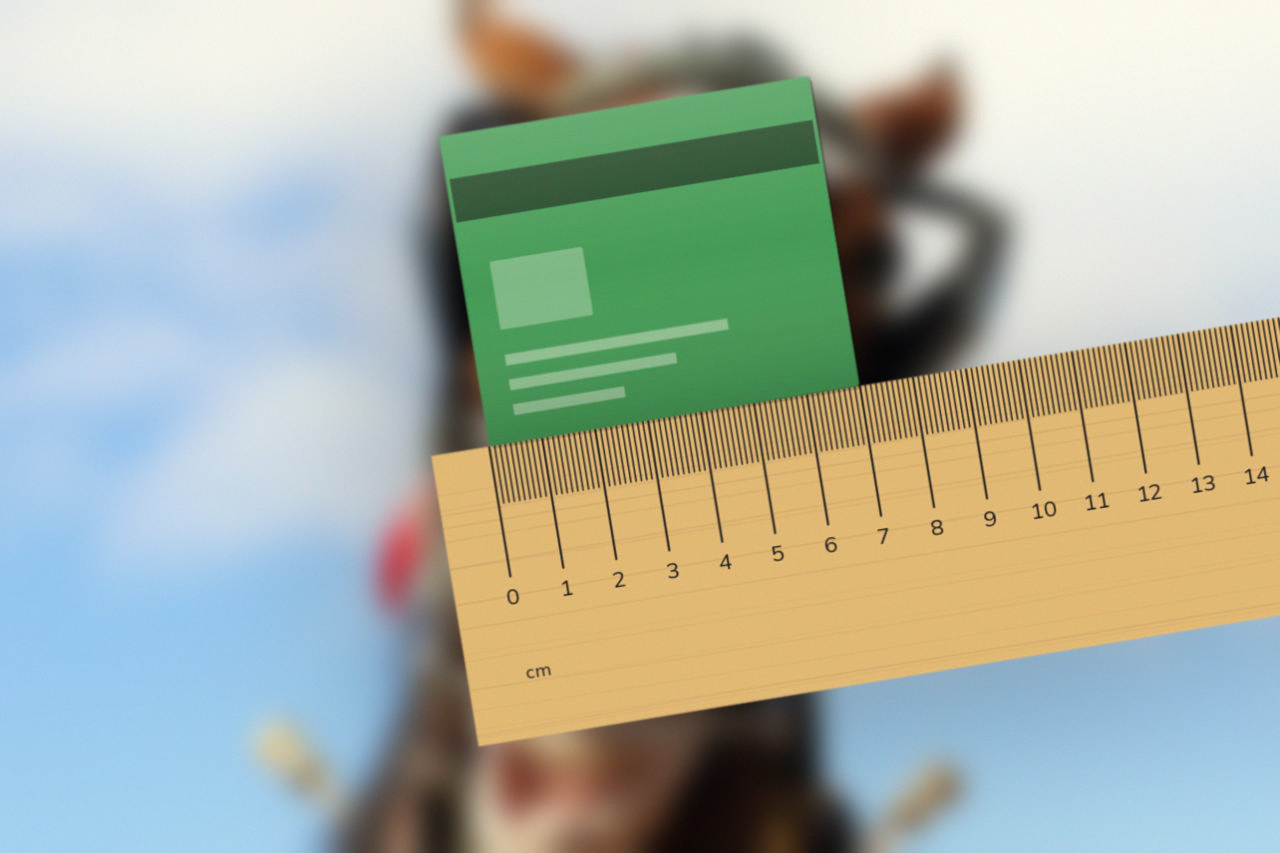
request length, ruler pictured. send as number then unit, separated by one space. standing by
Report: 7 cm
